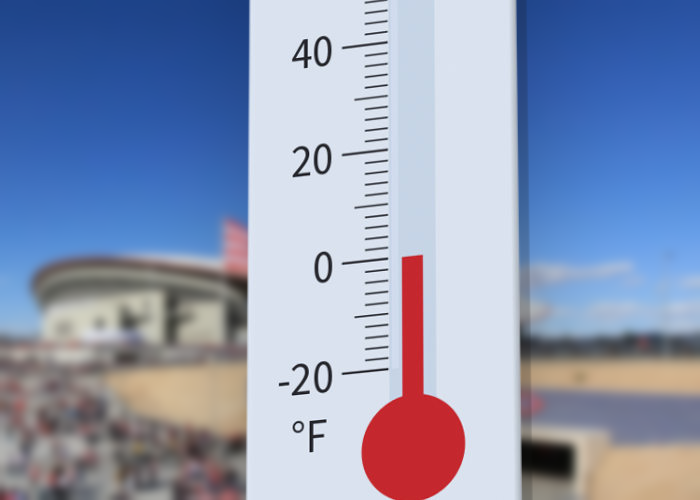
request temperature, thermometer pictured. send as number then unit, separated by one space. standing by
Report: 0 °F
